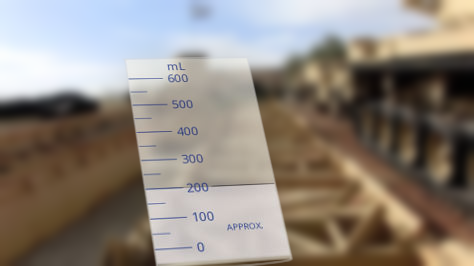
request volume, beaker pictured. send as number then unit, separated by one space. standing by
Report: 200 mL
